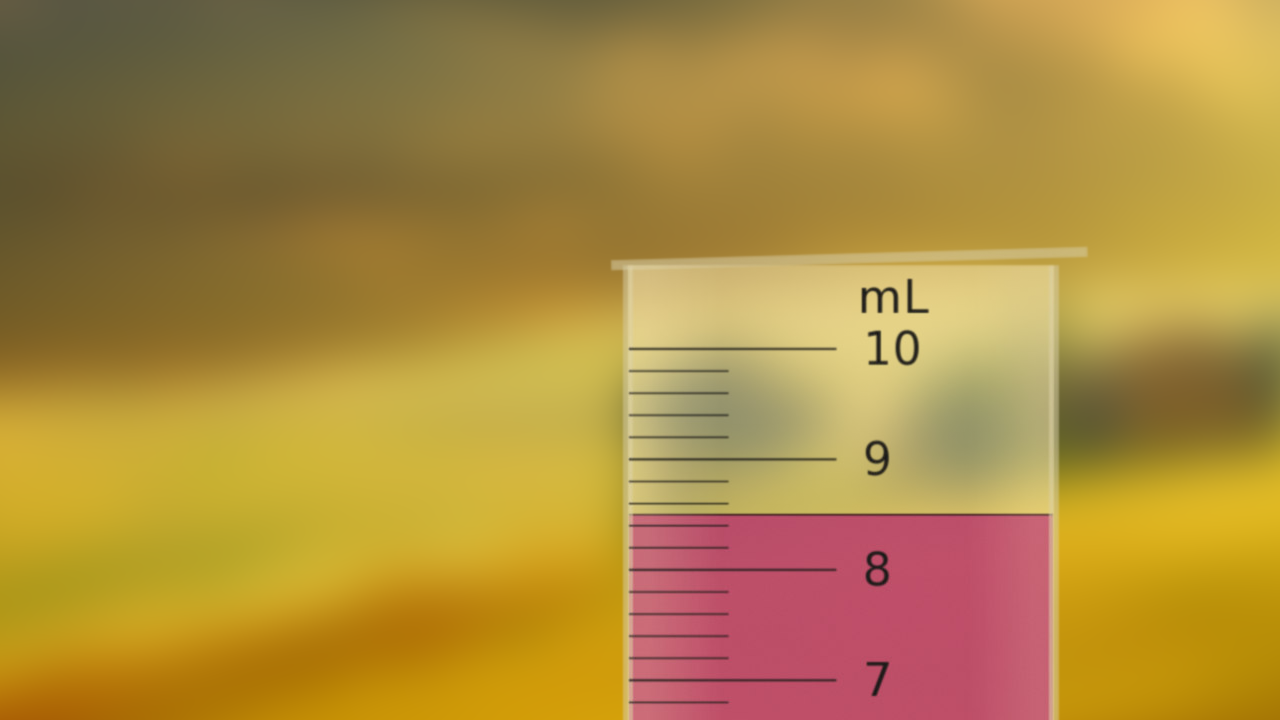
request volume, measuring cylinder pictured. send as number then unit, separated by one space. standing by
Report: 8.5 mL
